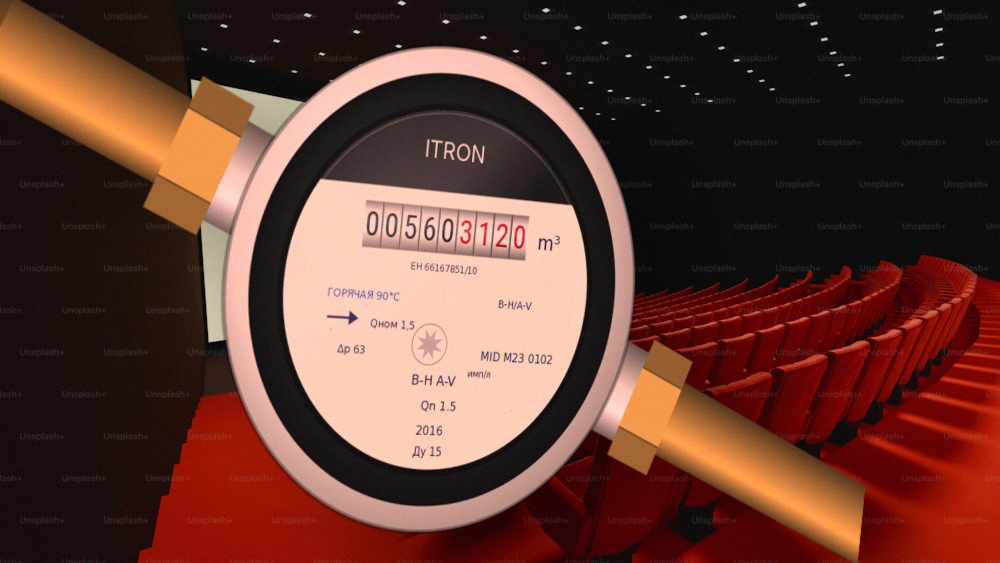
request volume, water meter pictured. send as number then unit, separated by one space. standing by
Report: 560.3120 m³
